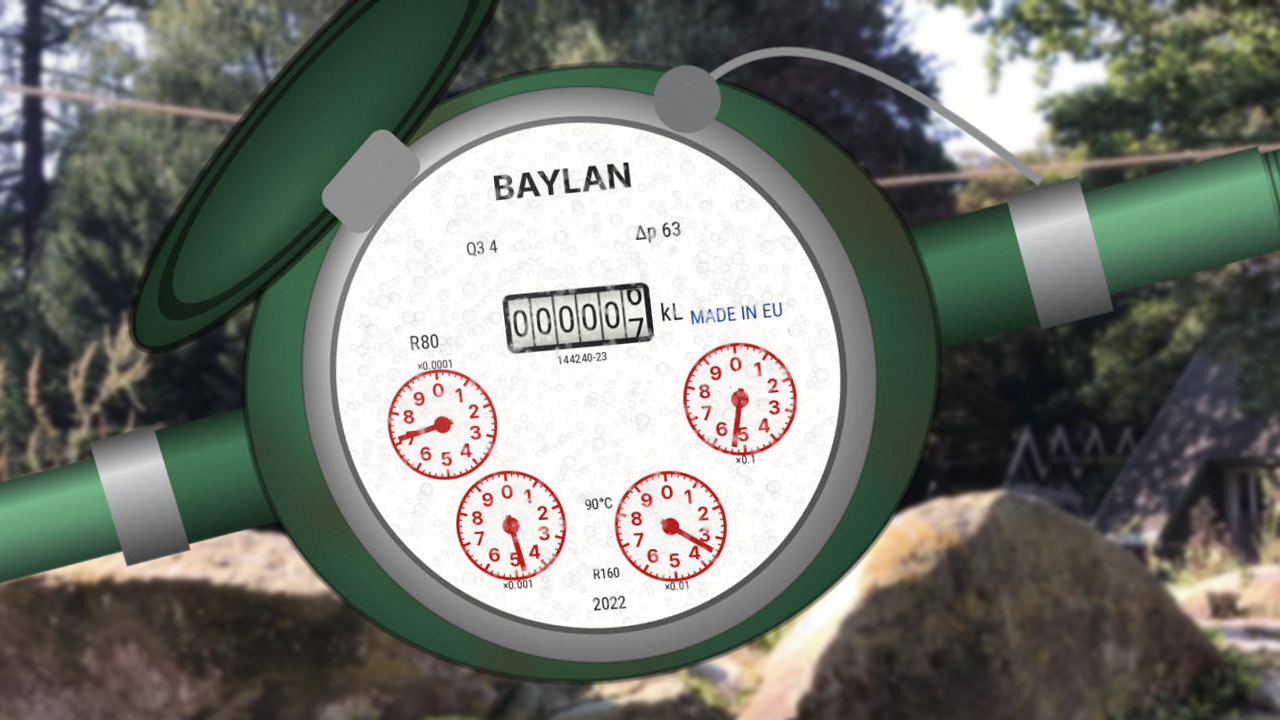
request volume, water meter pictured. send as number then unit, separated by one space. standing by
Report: 6.5347 kL
